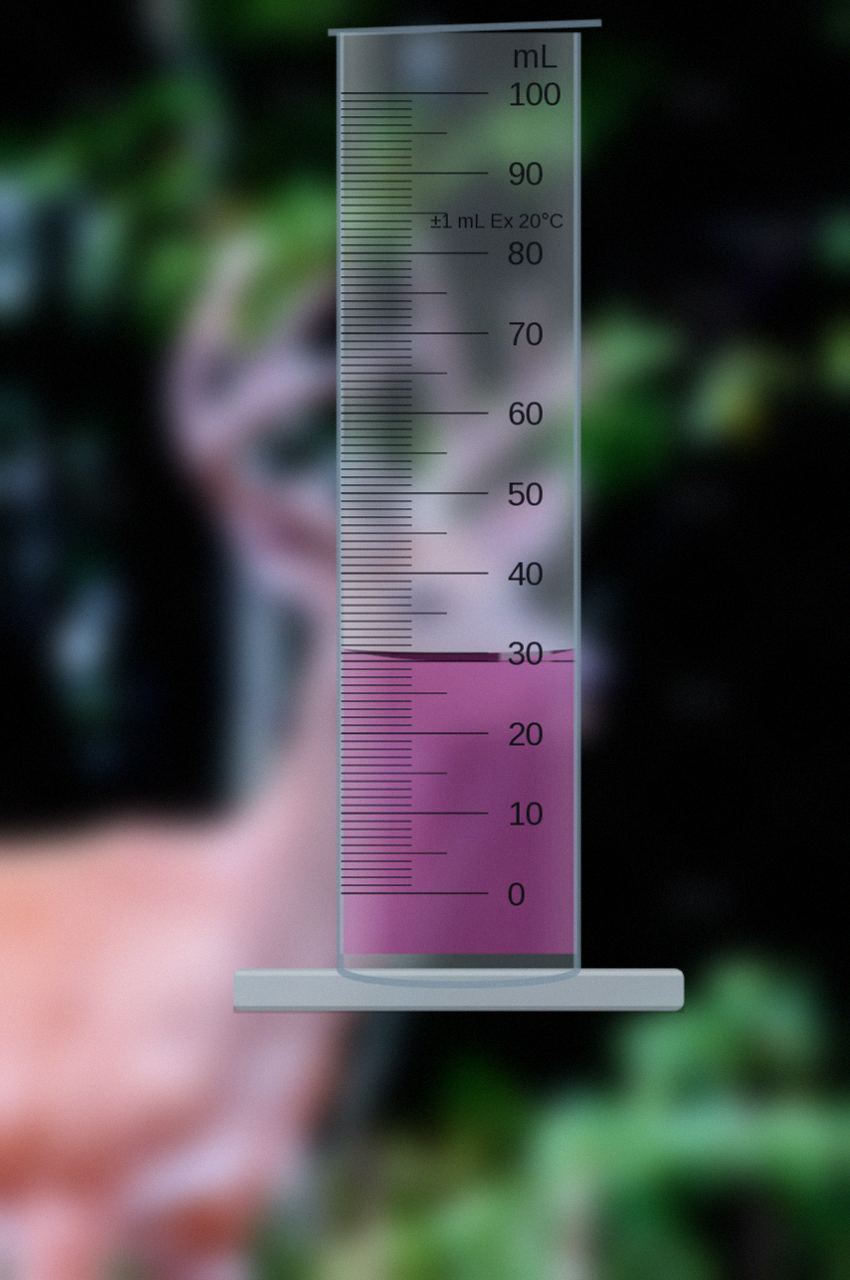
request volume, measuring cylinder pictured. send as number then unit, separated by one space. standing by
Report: 29 mL
